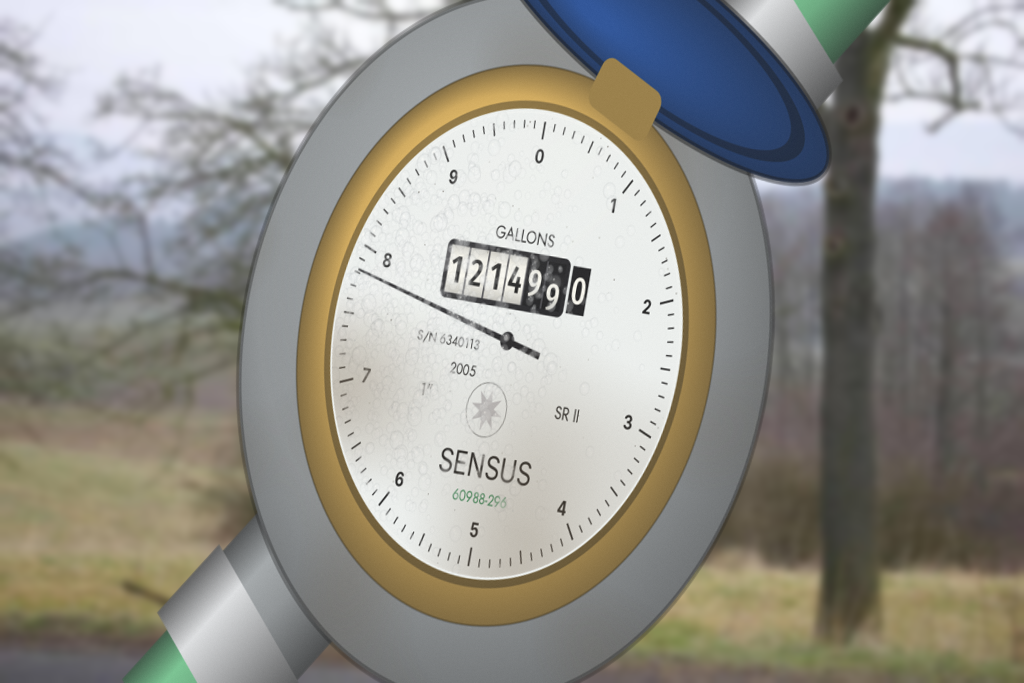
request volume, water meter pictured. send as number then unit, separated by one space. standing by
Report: 1214987.8 gal
